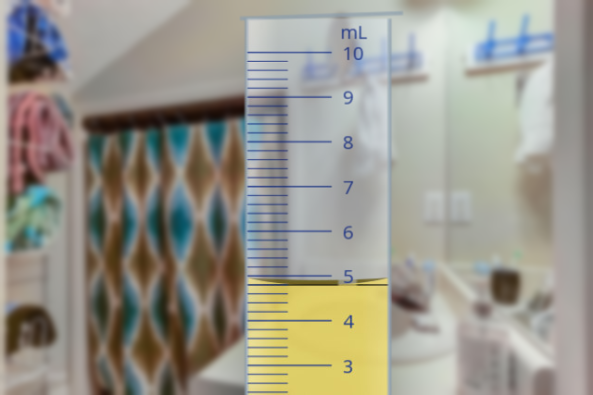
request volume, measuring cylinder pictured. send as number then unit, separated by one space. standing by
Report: 4.8 mL
